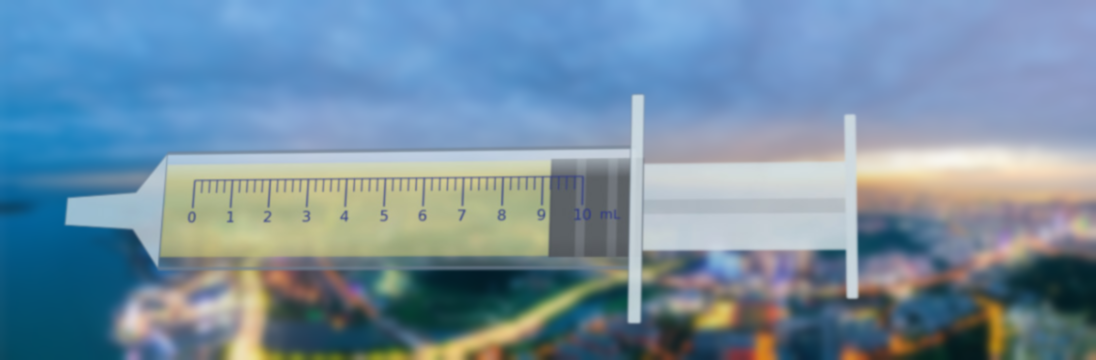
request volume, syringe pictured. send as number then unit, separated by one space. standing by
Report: 9.2 mL
